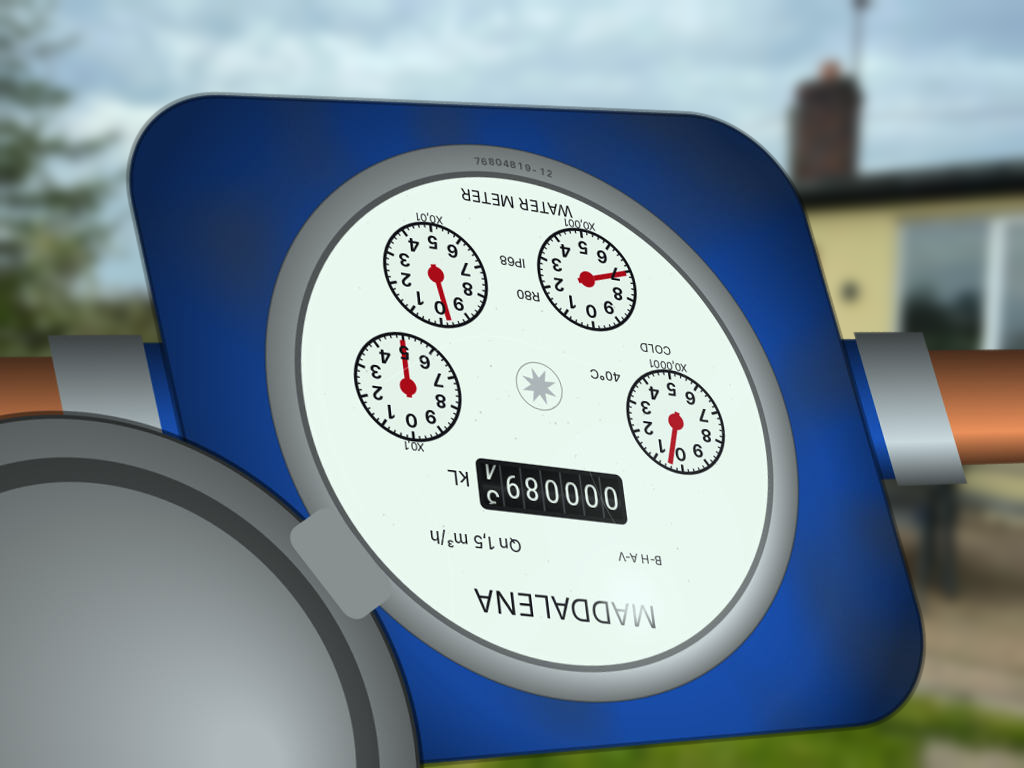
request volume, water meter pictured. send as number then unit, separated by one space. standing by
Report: 893.4970 kL
